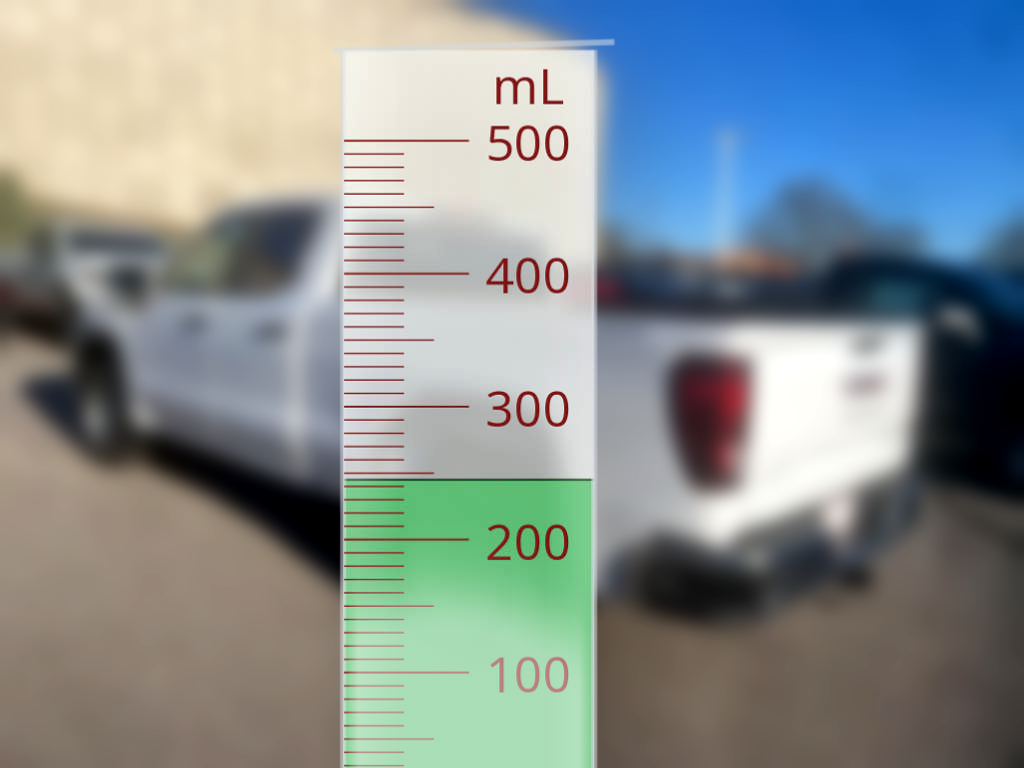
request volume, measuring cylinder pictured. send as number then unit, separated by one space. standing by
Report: 245 mL
